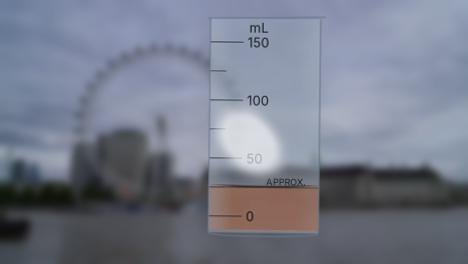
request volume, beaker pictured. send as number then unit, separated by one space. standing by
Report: 25 mL
